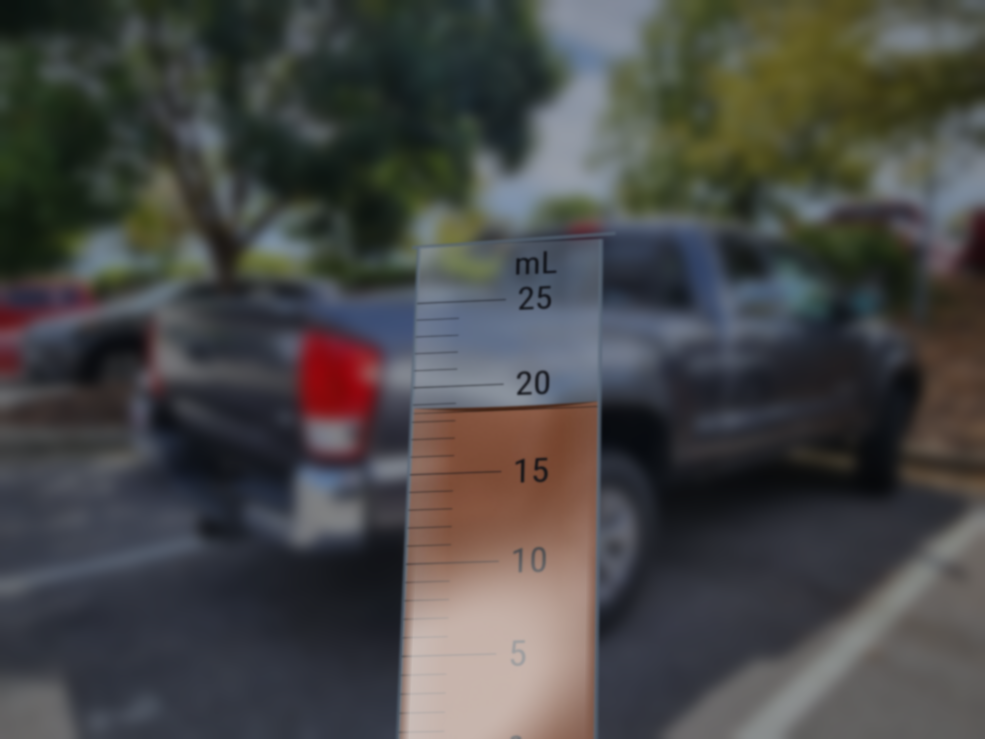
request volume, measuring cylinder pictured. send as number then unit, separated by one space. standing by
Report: 18.5 mL
